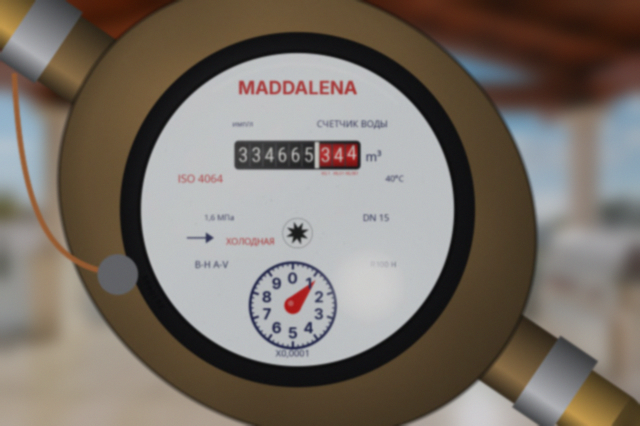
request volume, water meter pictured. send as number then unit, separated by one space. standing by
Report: 334665.3441 m³
